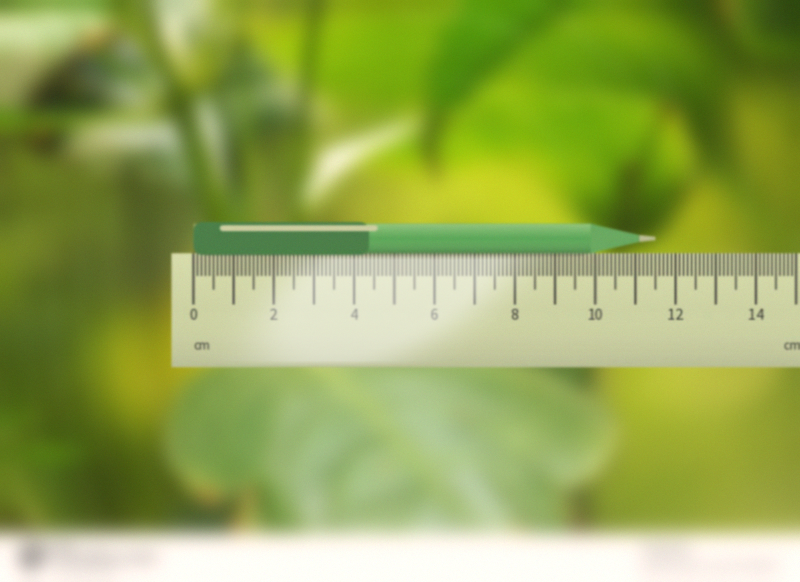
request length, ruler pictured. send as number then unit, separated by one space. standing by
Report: 11.5 cm
